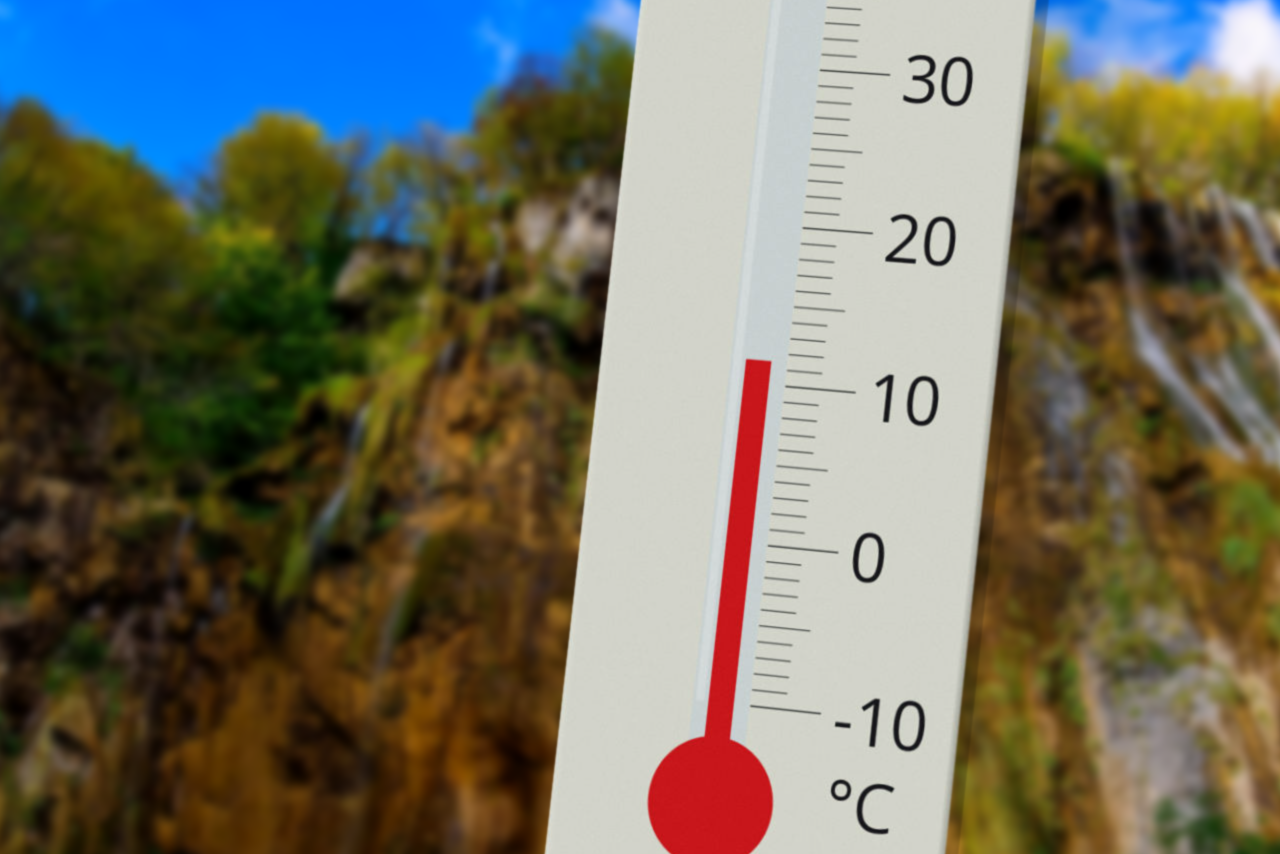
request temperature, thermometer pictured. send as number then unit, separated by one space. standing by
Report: 11.5 °C
